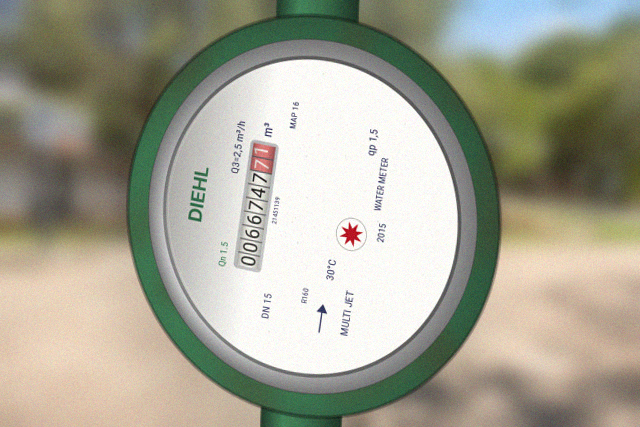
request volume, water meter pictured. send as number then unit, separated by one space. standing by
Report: 66747.71 m³
